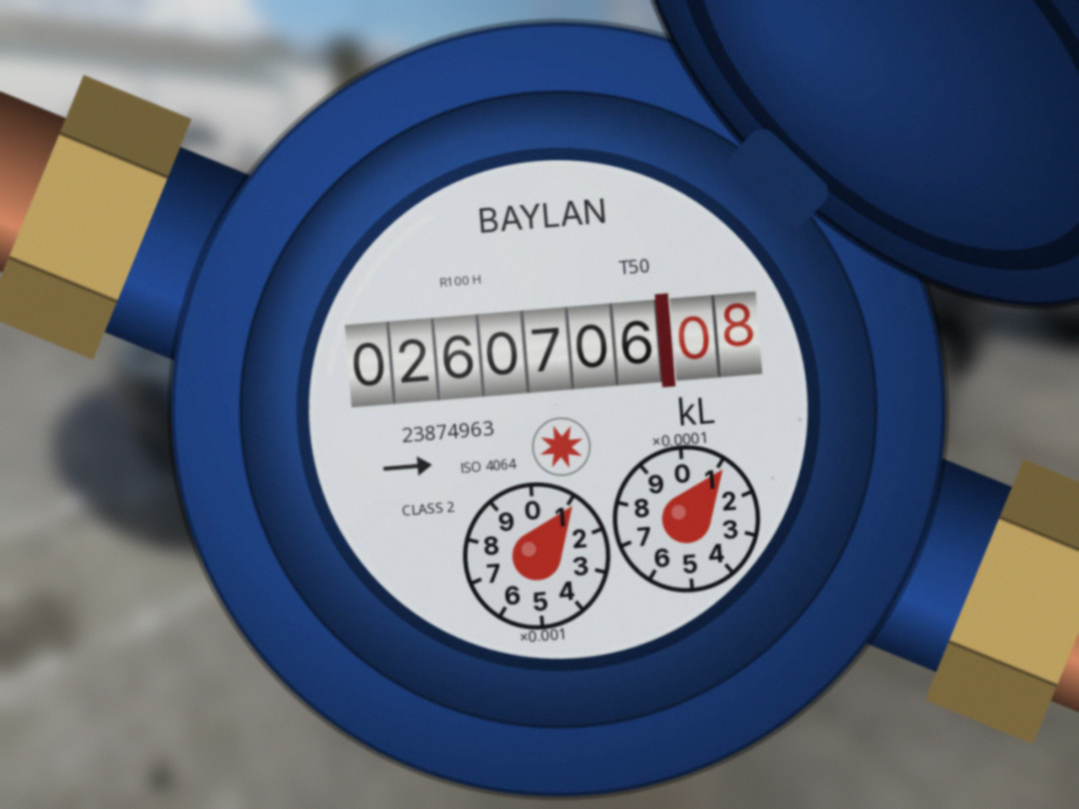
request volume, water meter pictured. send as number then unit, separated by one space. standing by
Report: 260706.0811 kL
